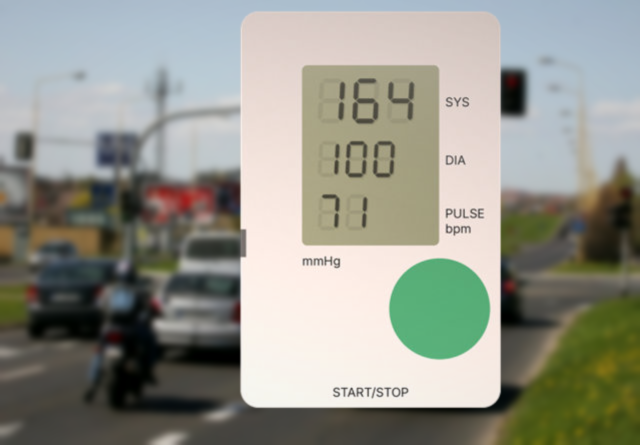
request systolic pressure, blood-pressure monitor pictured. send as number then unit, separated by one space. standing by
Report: 164 mmHg
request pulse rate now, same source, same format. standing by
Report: 71 bpm
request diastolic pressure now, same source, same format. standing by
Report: 100 mmHg
